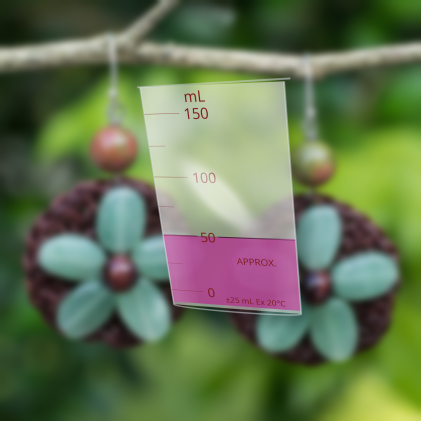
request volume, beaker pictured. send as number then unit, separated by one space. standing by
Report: 50 mL
